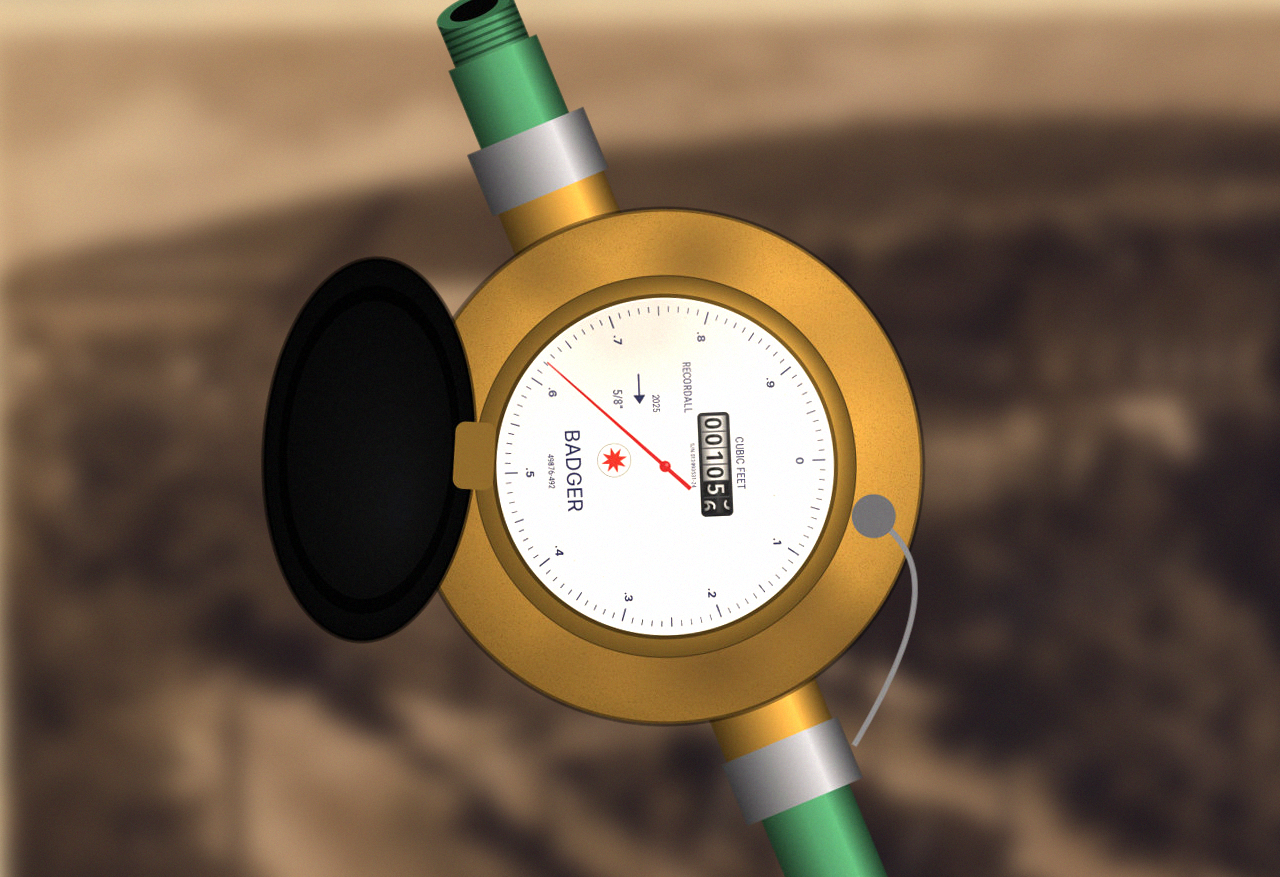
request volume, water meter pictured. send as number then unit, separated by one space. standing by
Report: 1055.62 ft³
